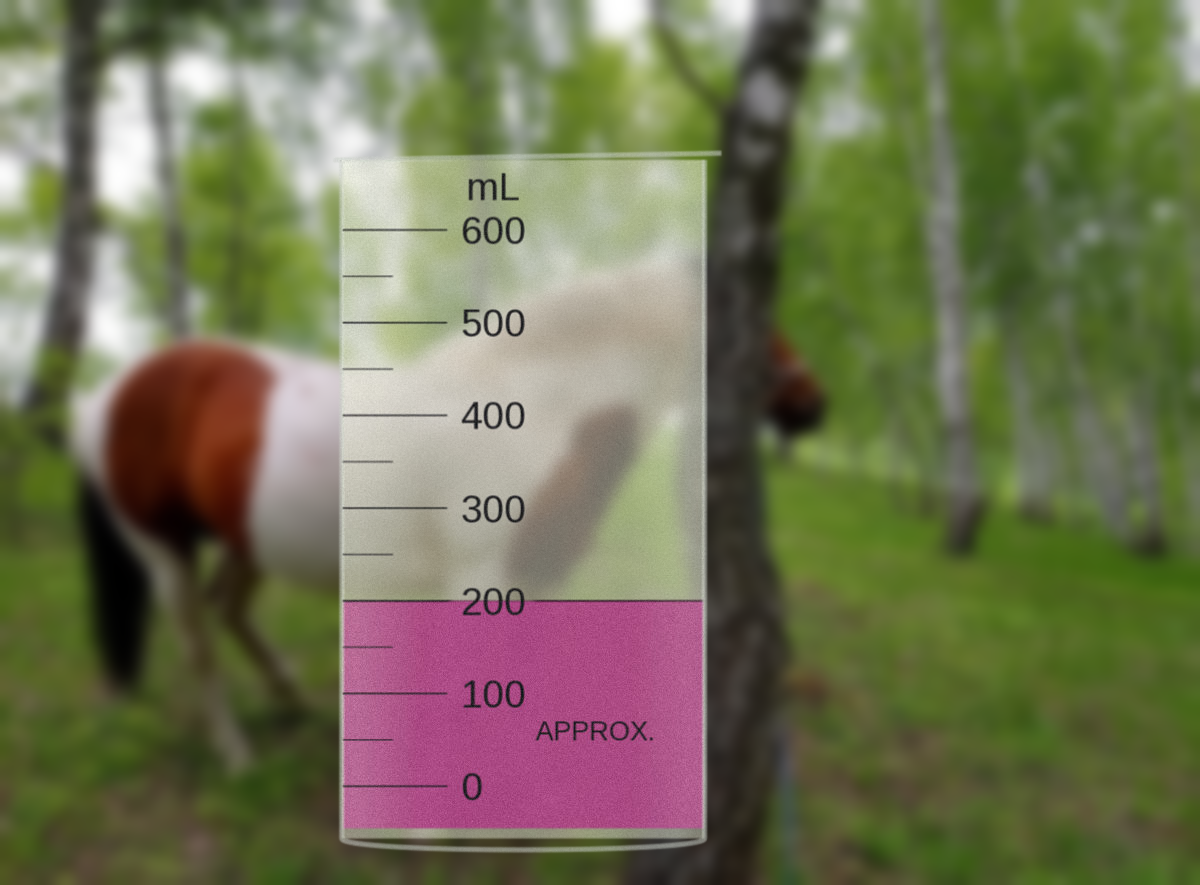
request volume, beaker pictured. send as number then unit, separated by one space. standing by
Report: 200 mL
